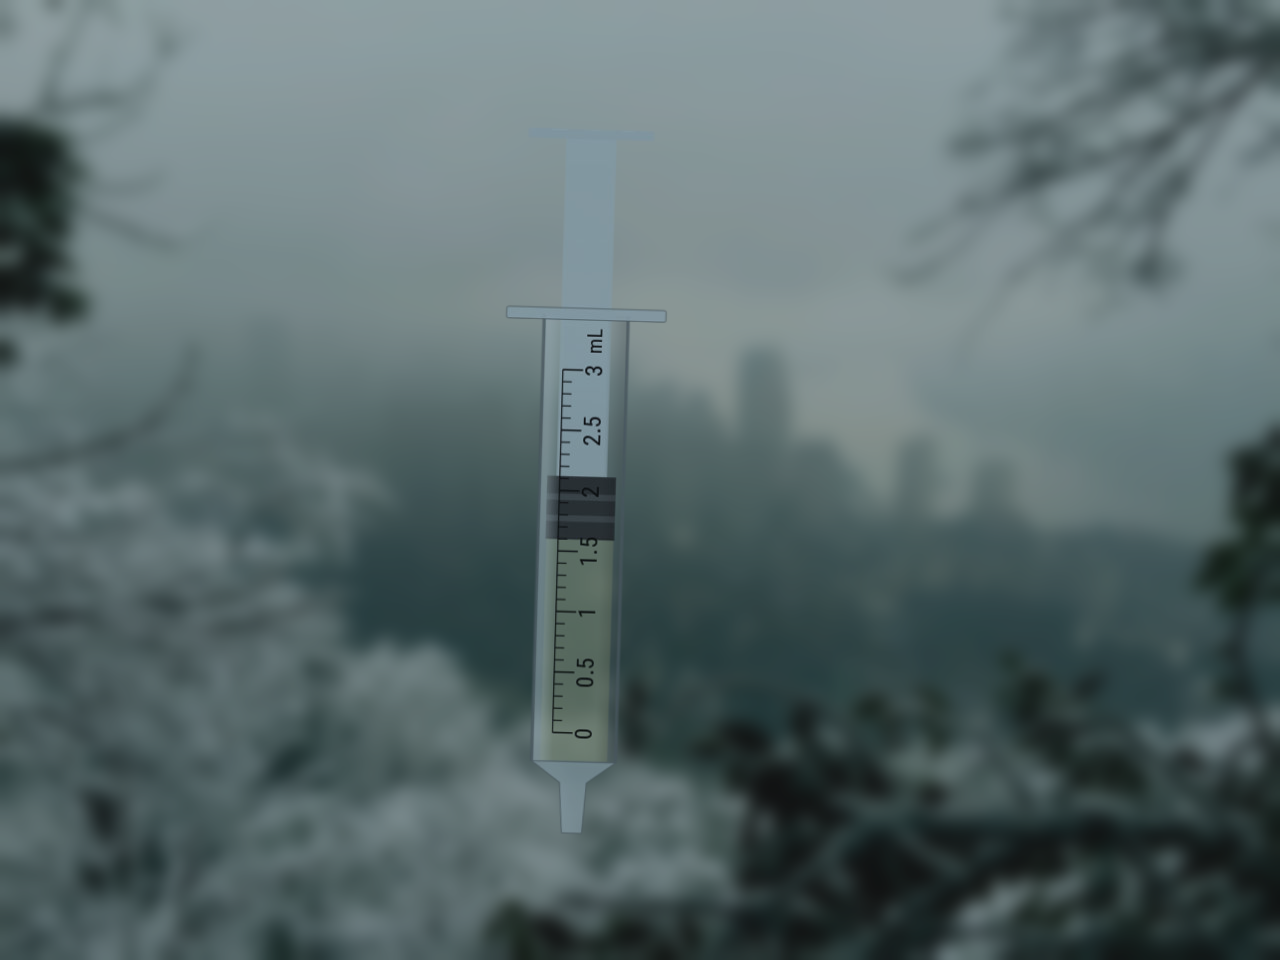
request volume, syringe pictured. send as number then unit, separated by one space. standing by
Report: 1.6 mL
